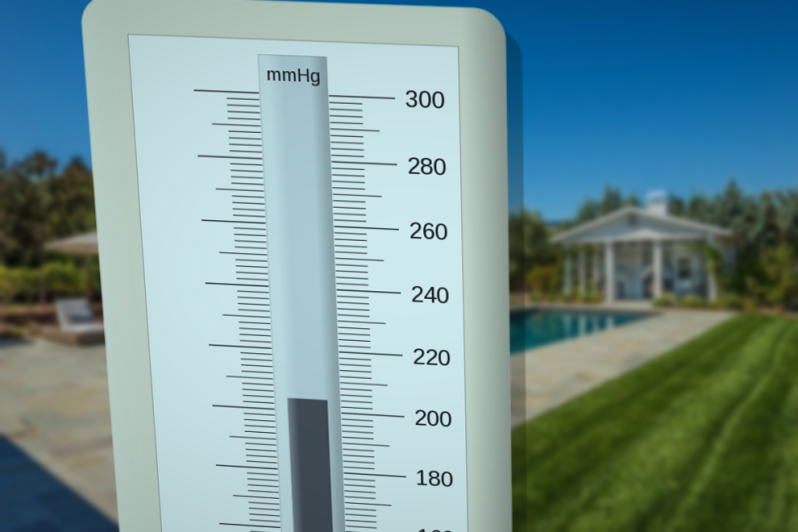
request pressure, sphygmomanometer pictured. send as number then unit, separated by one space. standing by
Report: 204 mmHg
